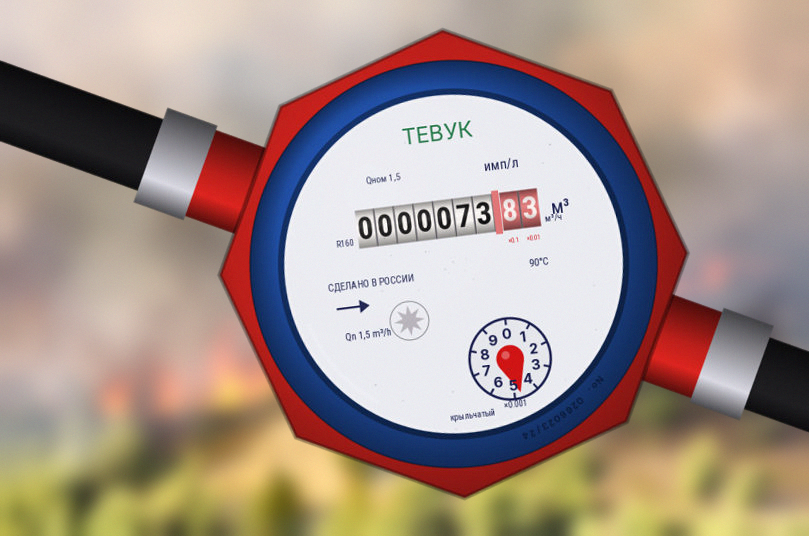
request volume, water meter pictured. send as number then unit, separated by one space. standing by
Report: 73.834 m³
